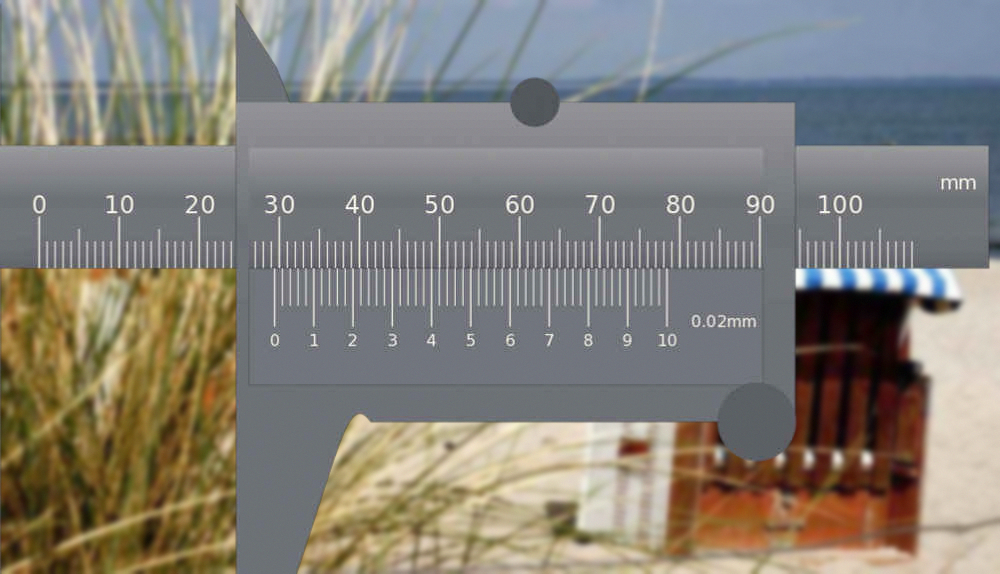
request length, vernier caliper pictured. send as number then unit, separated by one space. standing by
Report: 29.4 mm
